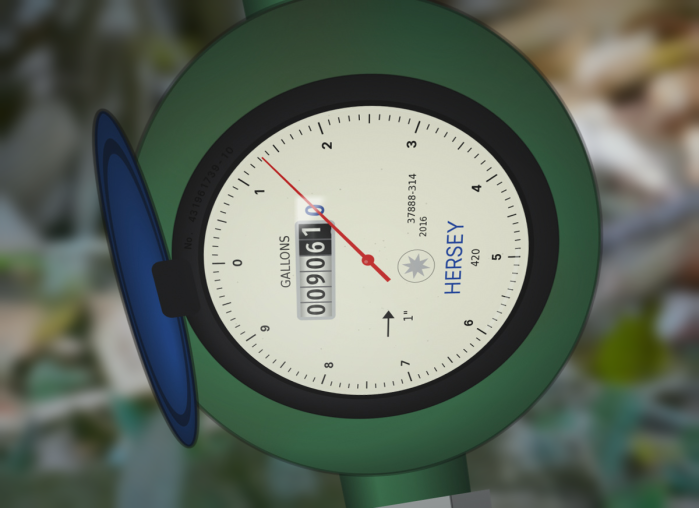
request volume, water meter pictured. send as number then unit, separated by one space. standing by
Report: 90611.3 gal
